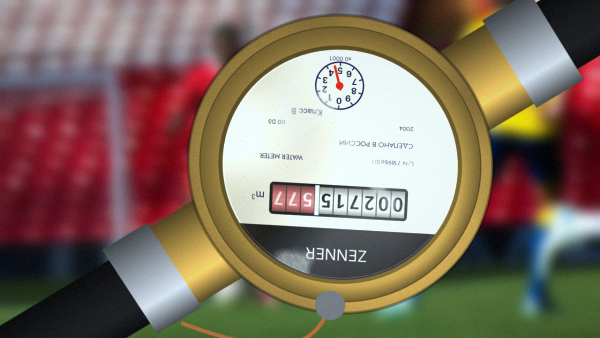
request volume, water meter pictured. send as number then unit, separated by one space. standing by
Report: 2715.5774 m³
